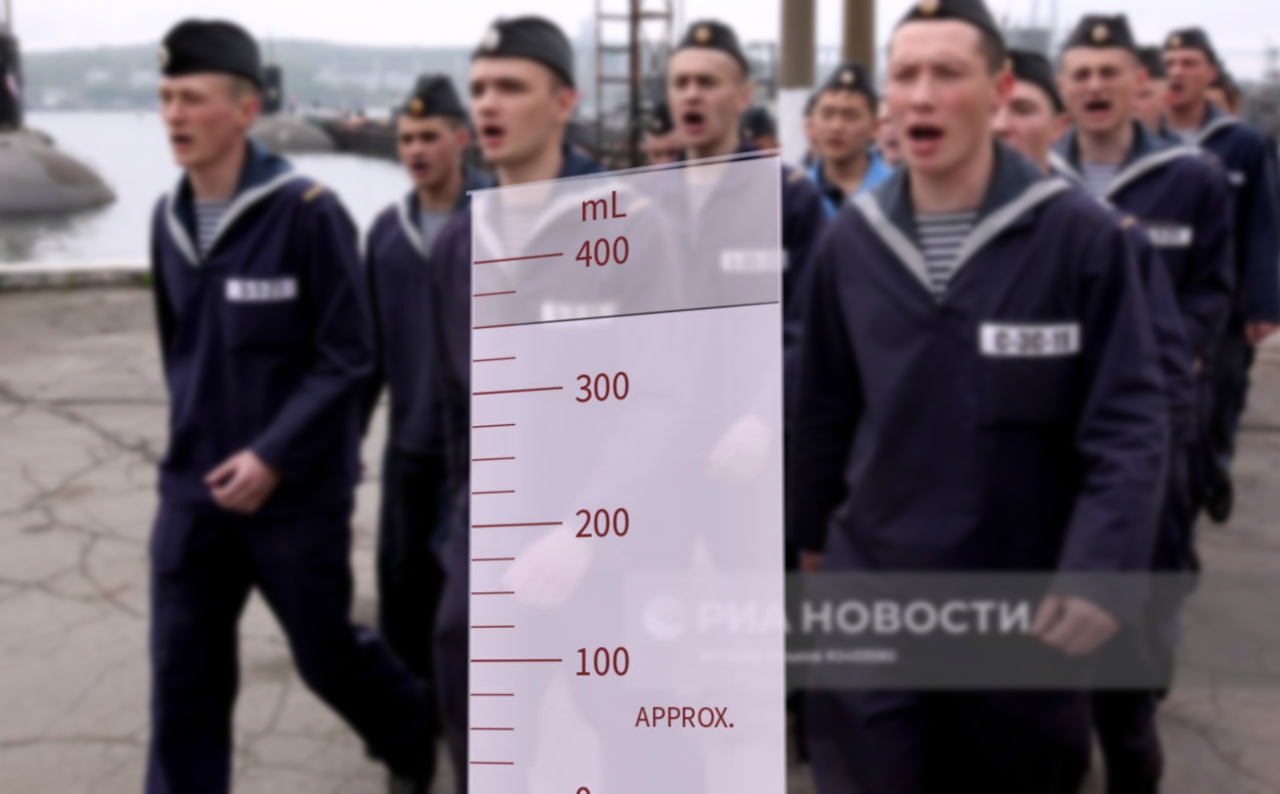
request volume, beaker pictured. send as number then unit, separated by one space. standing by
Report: 350 mL
